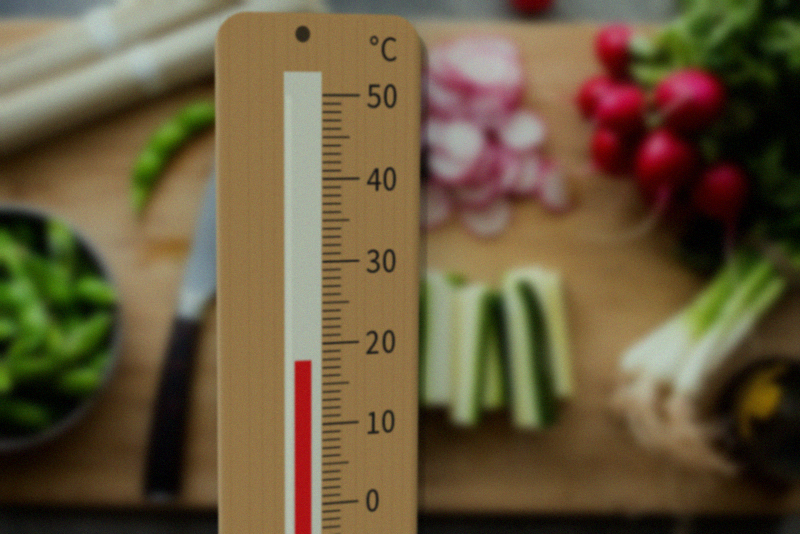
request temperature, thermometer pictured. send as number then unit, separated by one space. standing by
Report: 18 °C
